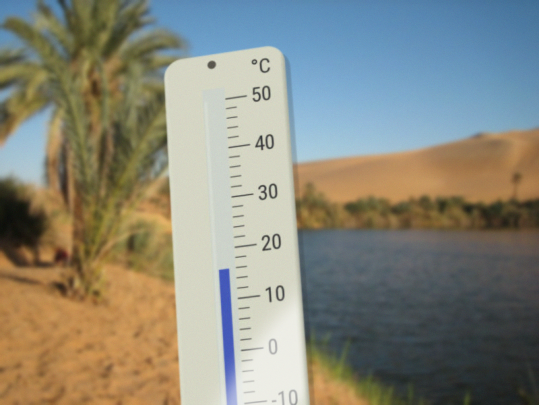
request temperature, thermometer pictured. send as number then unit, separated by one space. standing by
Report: 16 °C
